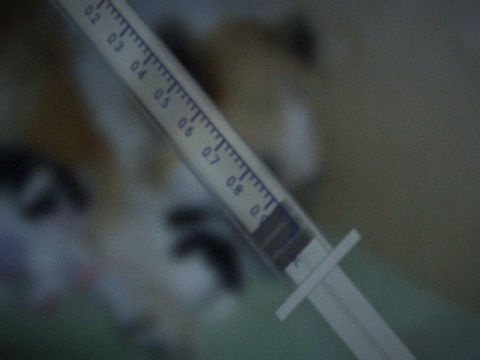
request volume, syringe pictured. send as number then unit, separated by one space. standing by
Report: 0.92 mL
